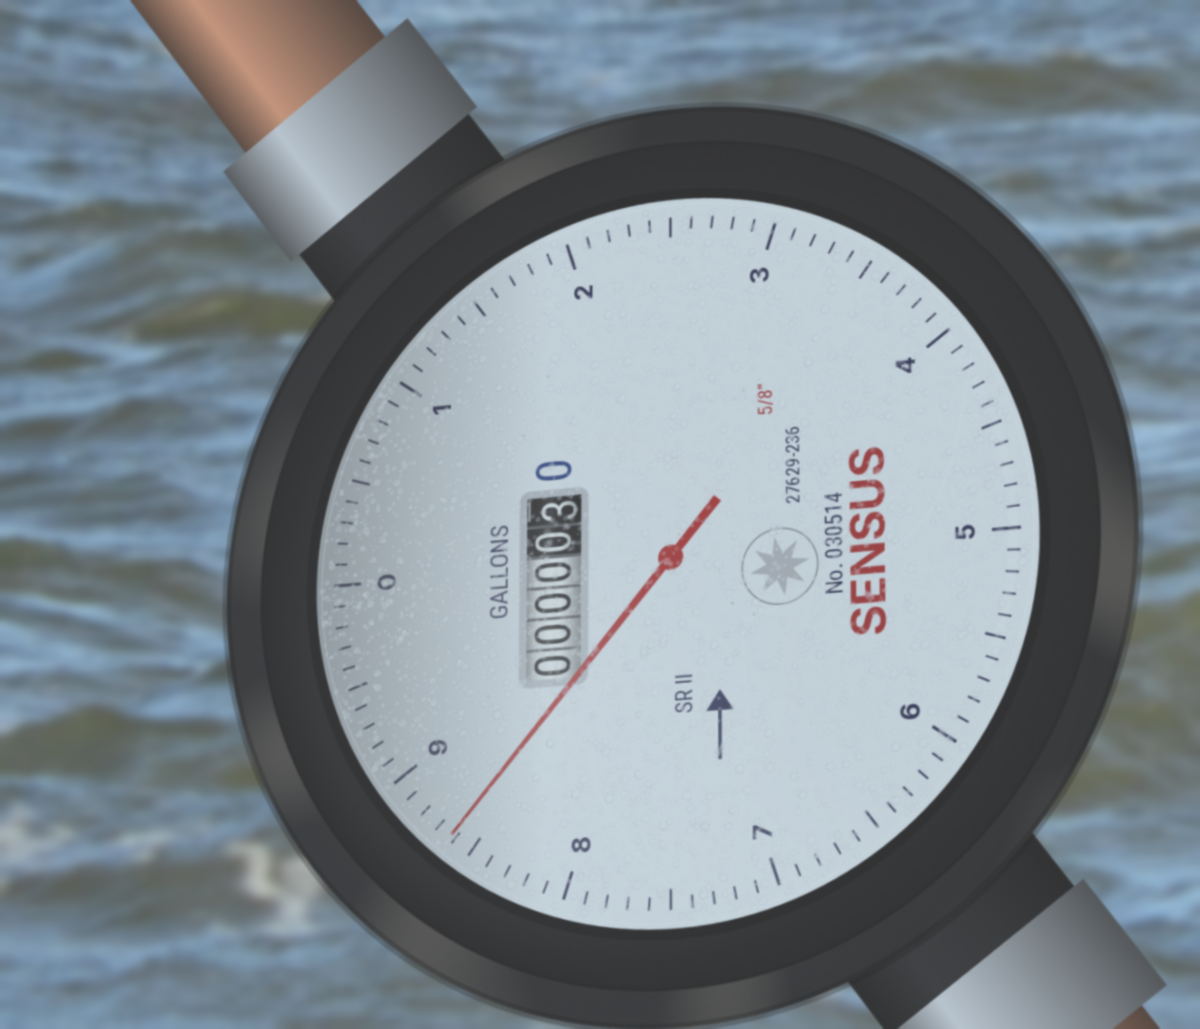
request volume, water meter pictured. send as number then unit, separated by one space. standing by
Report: 28.6 gal
